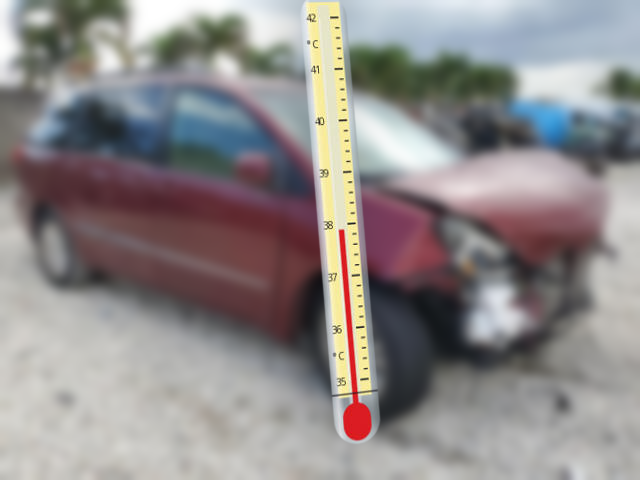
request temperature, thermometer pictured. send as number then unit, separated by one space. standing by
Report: 37.9 °C
